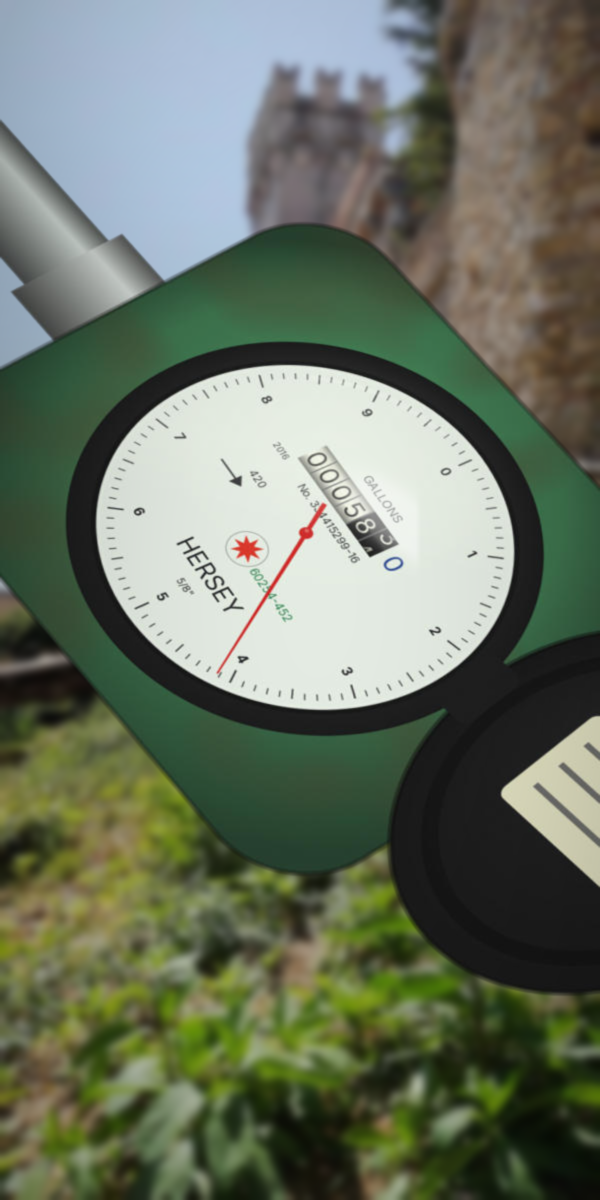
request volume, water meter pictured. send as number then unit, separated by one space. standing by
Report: 5834.1 gal
